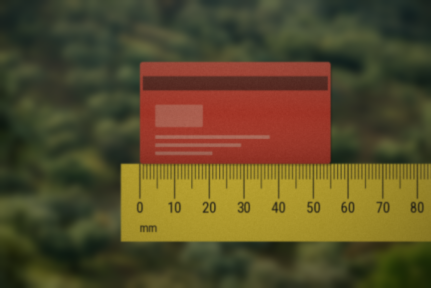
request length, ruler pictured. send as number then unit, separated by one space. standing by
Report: 55 mm
